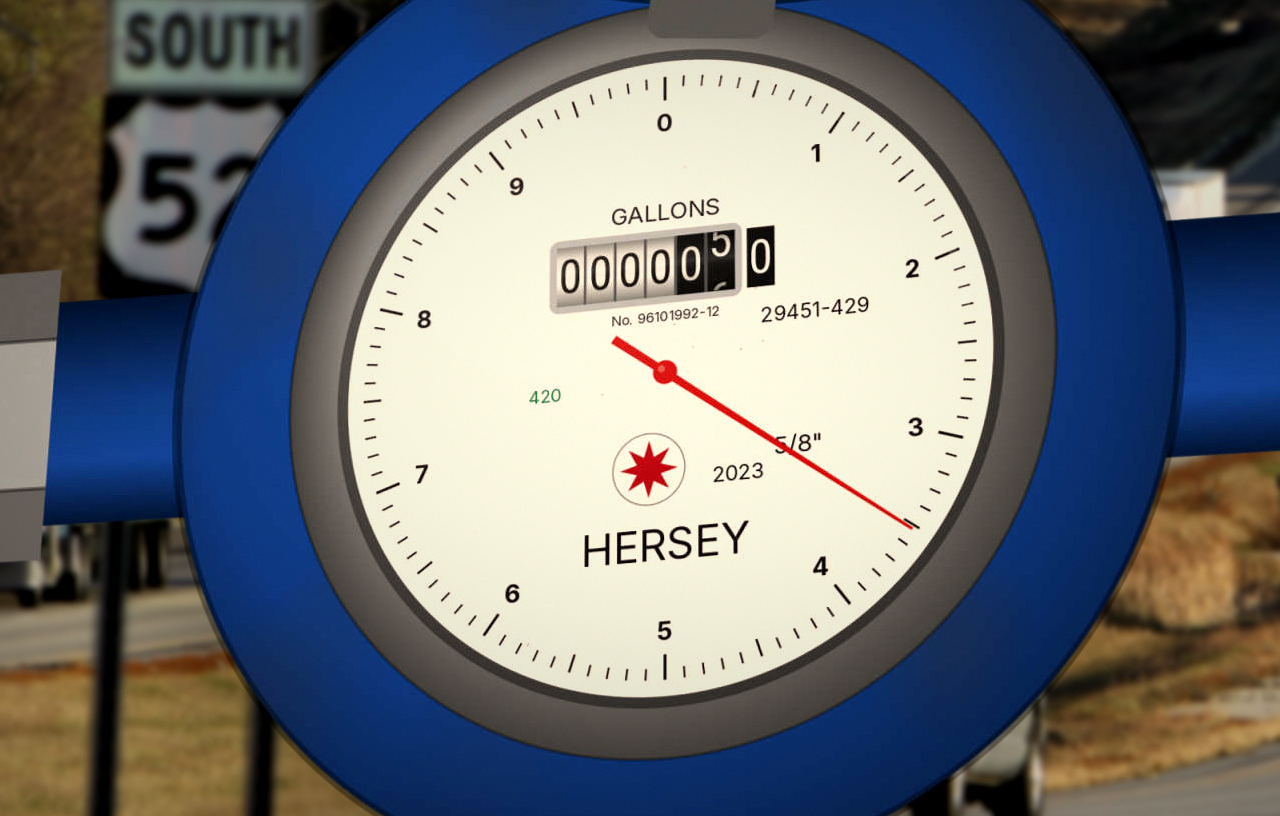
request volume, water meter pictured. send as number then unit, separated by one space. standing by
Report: 53.5 gal
